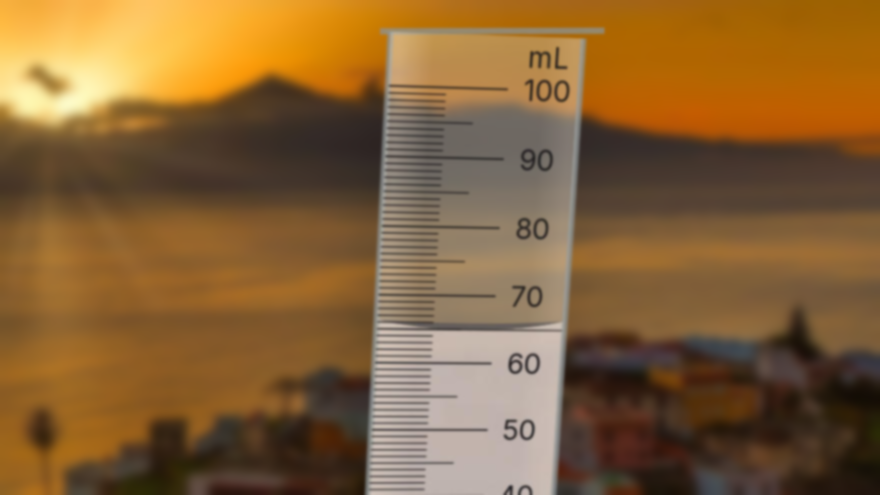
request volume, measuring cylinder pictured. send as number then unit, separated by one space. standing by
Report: 65 mL
